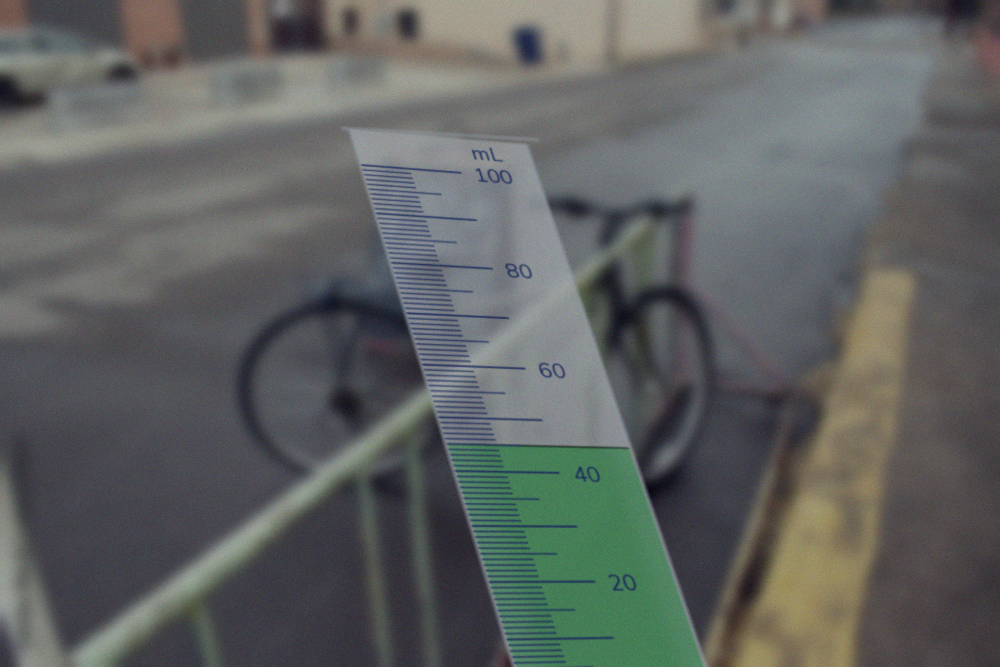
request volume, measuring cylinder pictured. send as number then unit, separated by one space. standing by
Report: 45 mL
